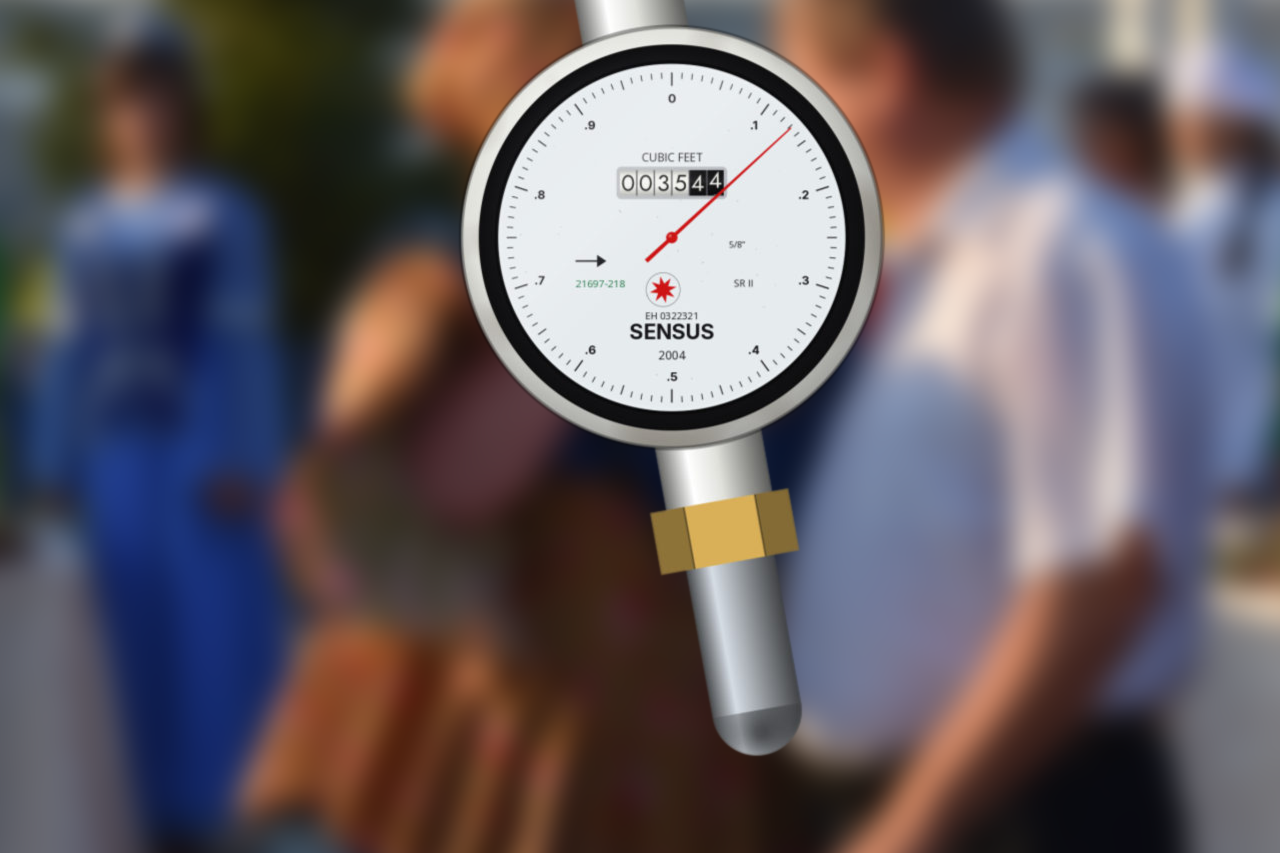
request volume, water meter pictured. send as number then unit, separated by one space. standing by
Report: 3544.13 ft³
